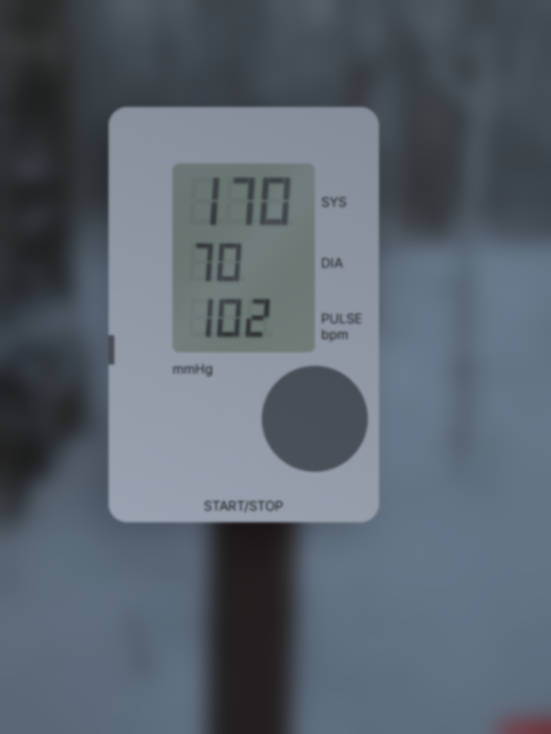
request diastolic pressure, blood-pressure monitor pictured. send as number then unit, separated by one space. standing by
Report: 70 mmHg
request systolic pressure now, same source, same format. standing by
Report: 170 mmHg
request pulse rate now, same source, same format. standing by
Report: 102 bpm
